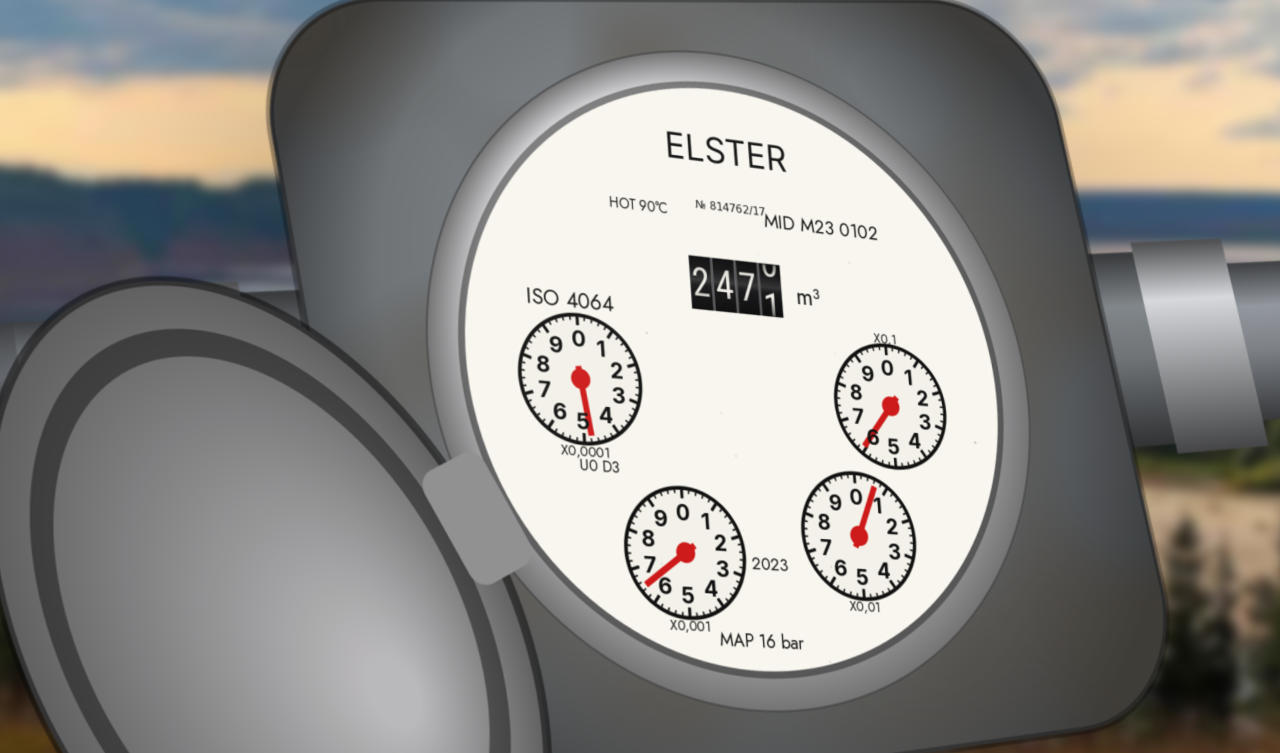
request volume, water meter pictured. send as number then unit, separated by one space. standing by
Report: 2470.6064 m³
